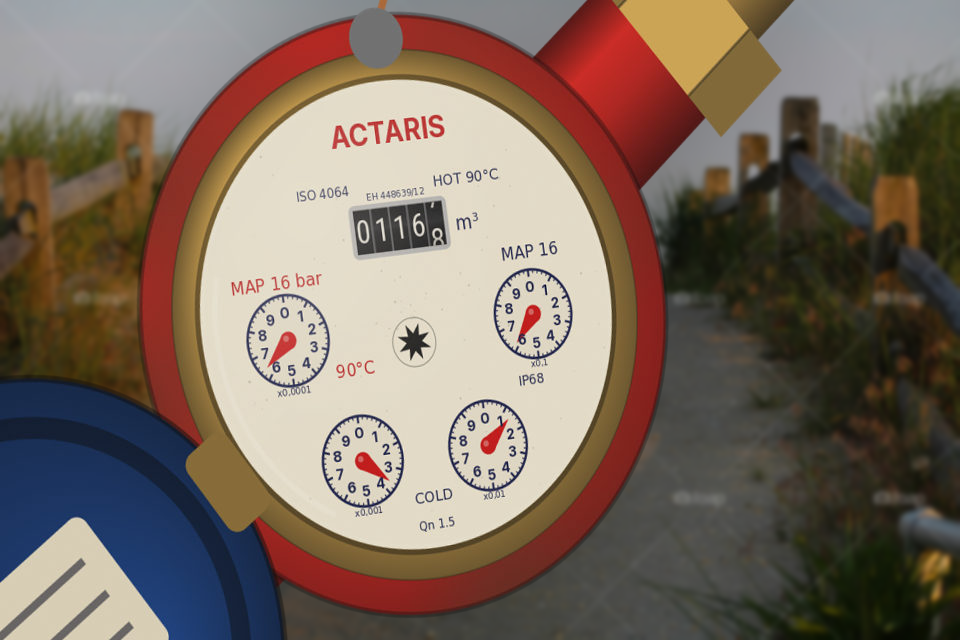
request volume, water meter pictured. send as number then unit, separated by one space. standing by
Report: 1167.6136 m³
